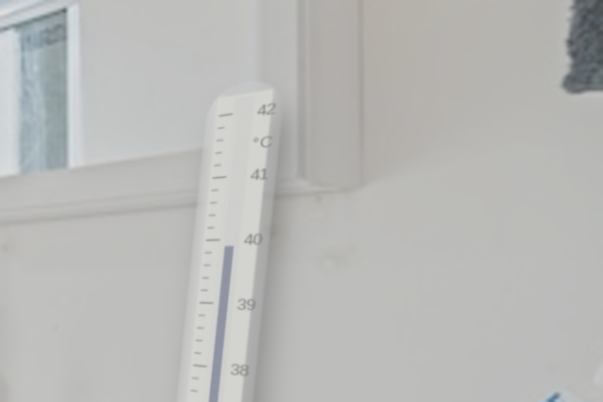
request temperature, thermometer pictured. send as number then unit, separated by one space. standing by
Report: 39.9 °C
